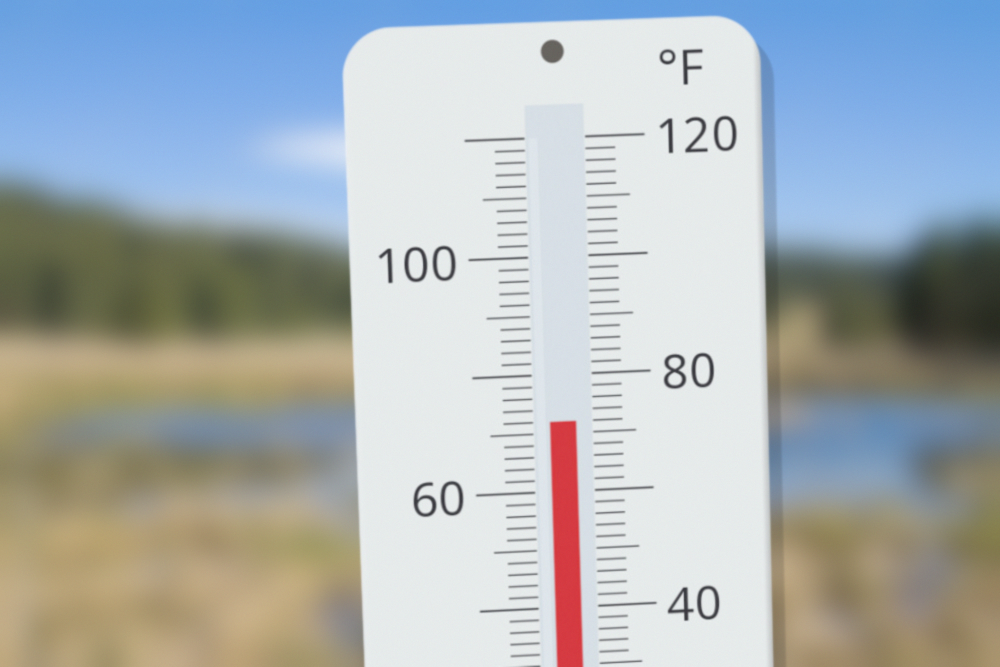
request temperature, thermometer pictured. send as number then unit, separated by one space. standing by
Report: 72 °F
